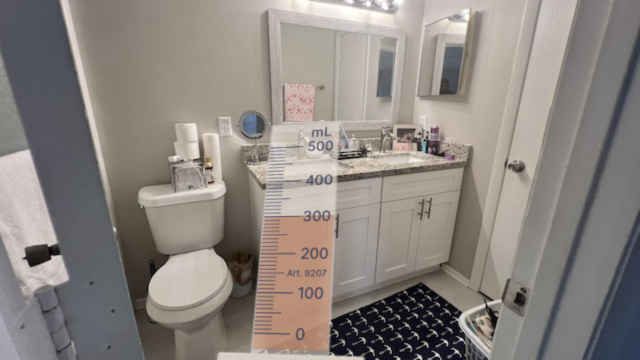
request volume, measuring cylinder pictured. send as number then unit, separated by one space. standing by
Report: 300 mL
